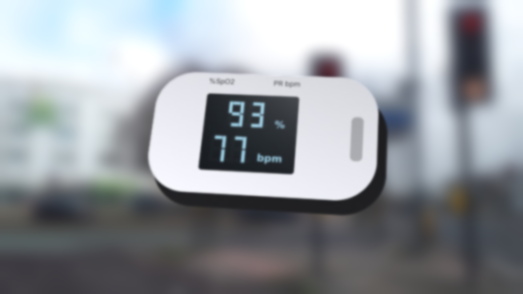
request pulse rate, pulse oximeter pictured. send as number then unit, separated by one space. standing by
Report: 77 bpm
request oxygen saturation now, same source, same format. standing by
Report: 93 %
